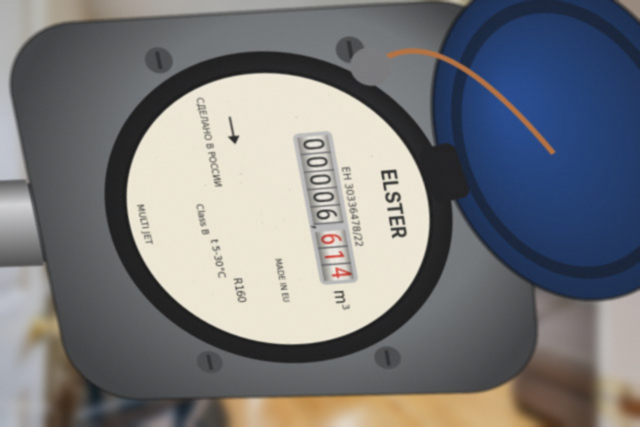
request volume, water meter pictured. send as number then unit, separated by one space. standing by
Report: 6.614 m³
